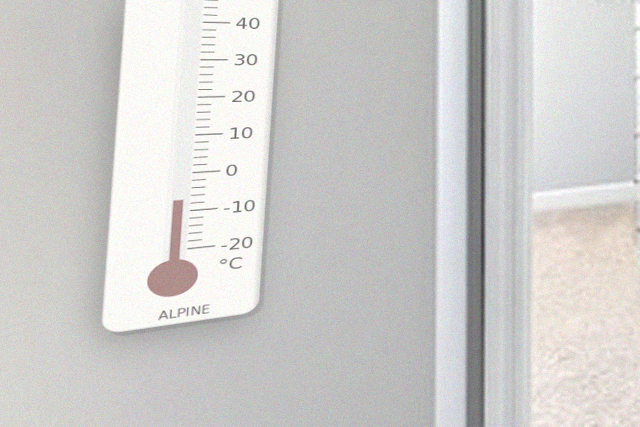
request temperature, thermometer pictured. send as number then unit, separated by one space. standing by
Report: -7 °C
